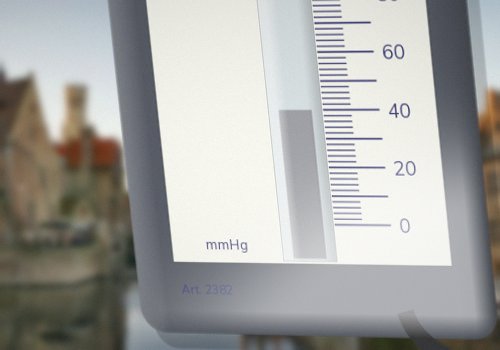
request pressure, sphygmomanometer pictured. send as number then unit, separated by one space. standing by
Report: 40 mmHg
